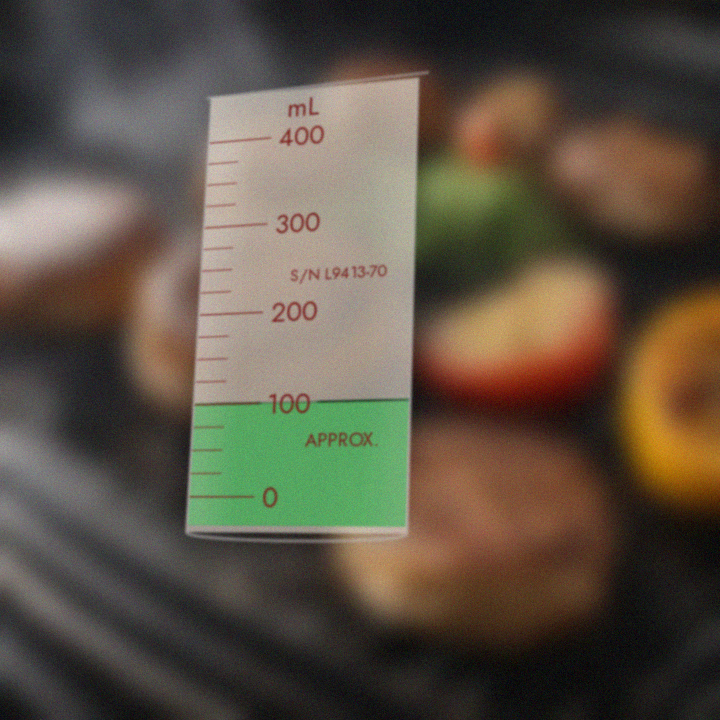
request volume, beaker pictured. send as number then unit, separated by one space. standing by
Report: 100 mL
